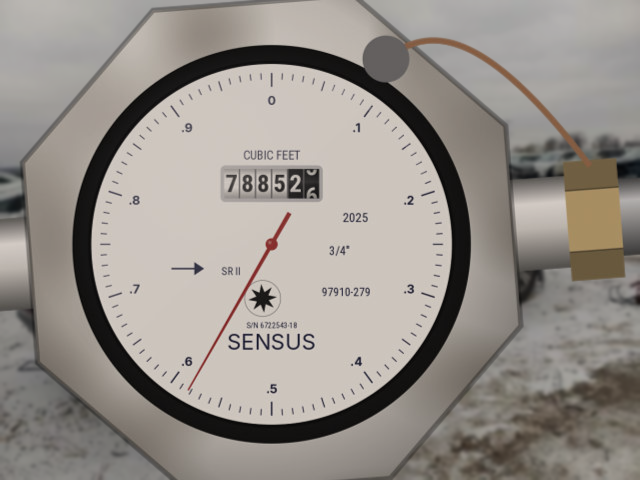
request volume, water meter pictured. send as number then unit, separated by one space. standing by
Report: 788525.58 ft³
